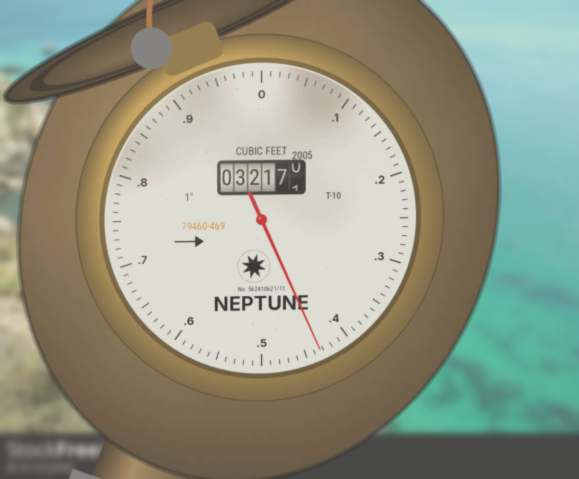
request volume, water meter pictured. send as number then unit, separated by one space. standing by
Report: 32170.43 ft³
